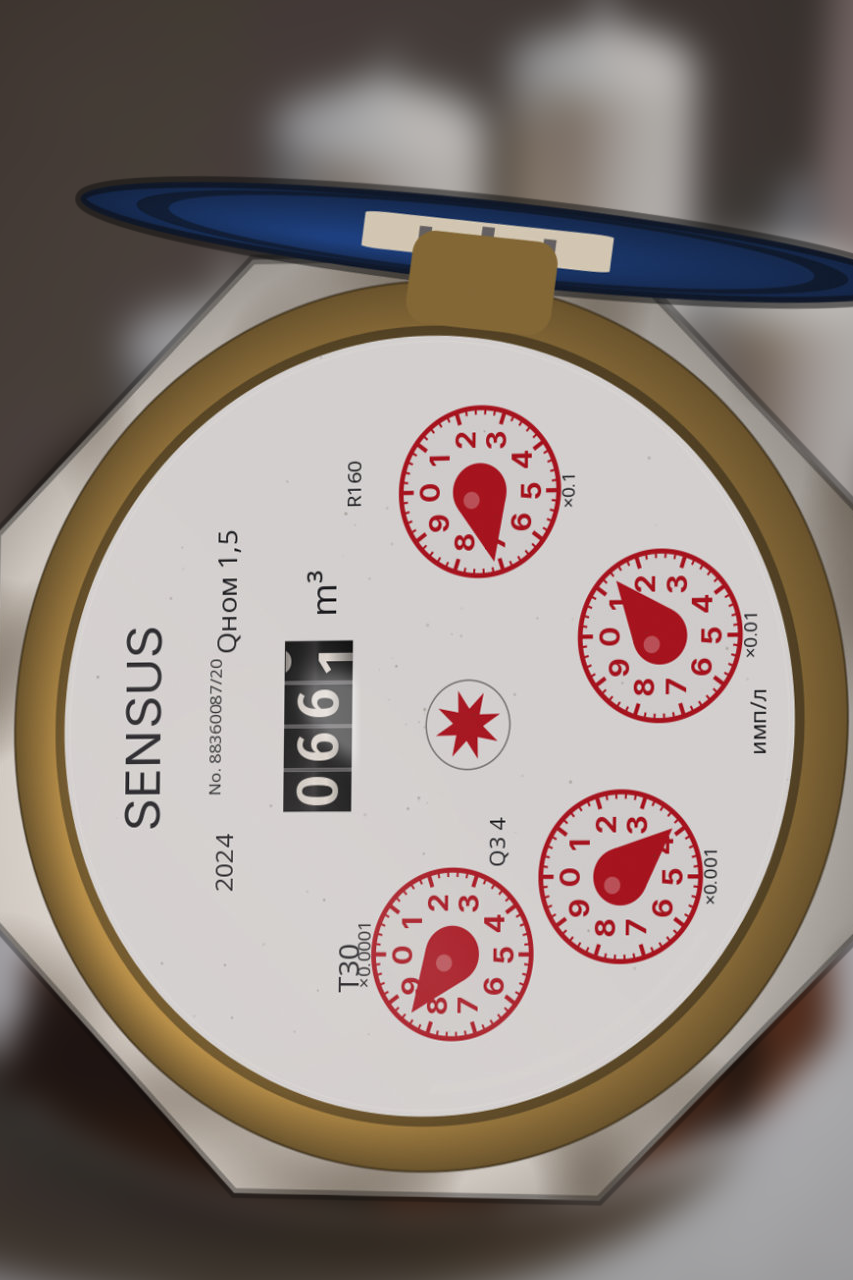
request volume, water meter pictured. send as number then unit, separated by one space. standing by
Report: 660.7138 m³
